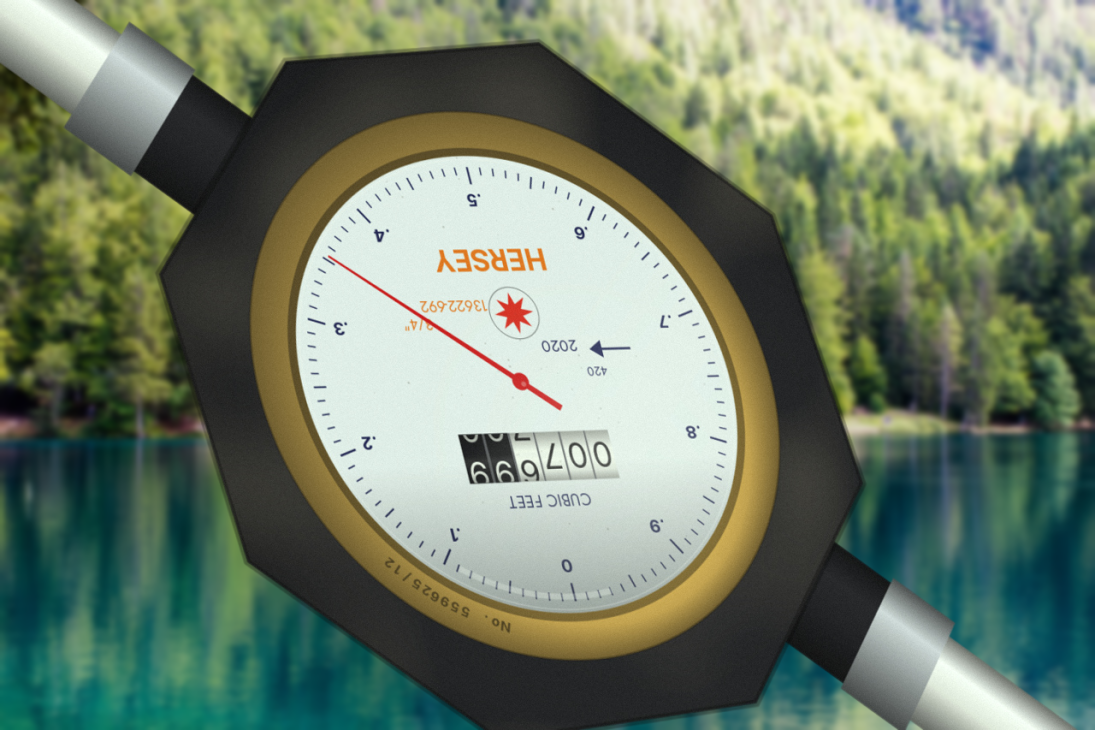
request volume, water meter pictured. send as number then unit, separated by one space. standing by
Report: 7699.35 ft³
